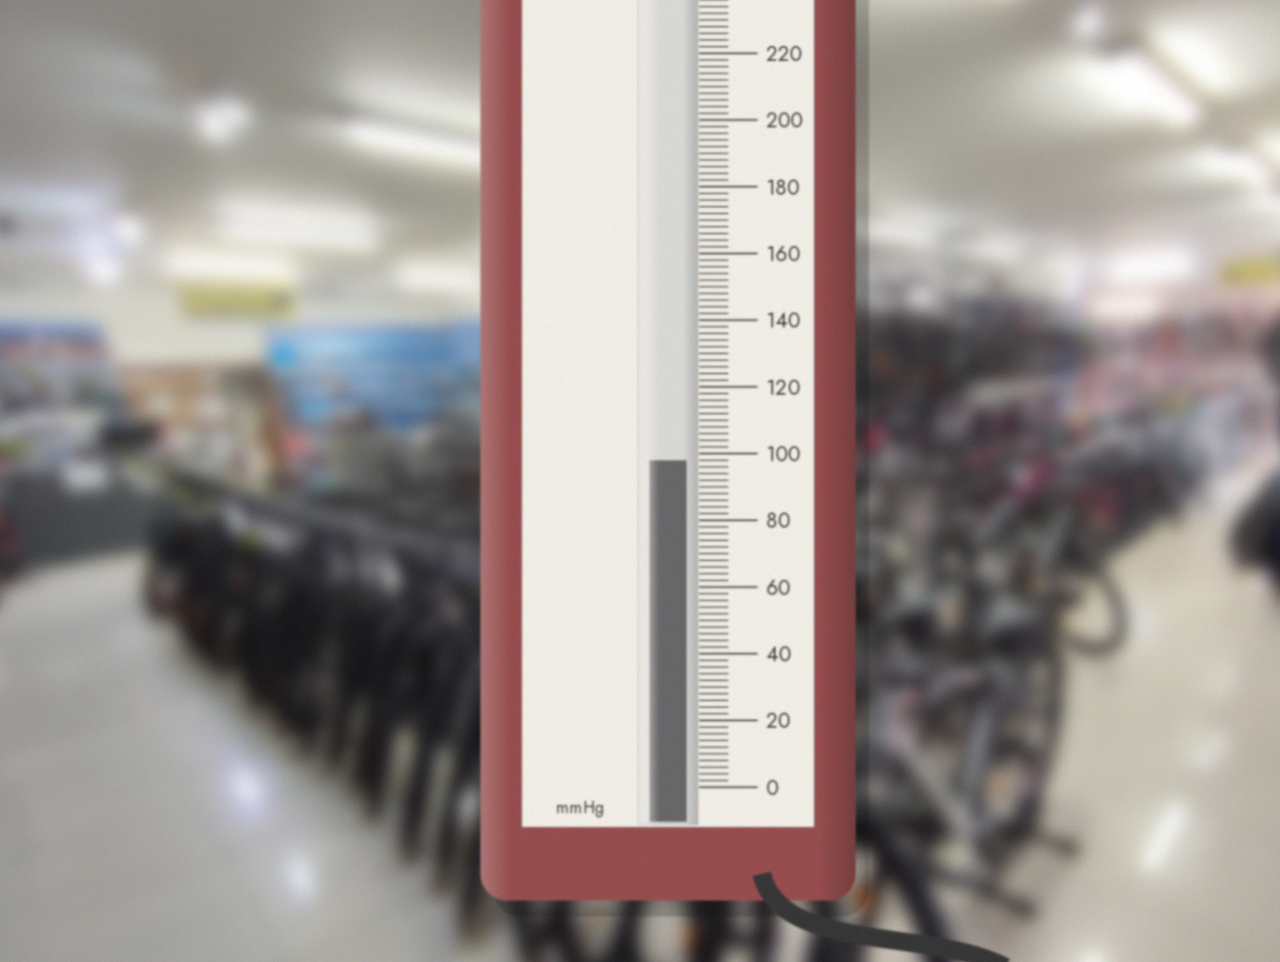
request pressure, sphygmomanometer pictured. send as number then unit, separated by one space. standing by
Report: 98 mmHg
